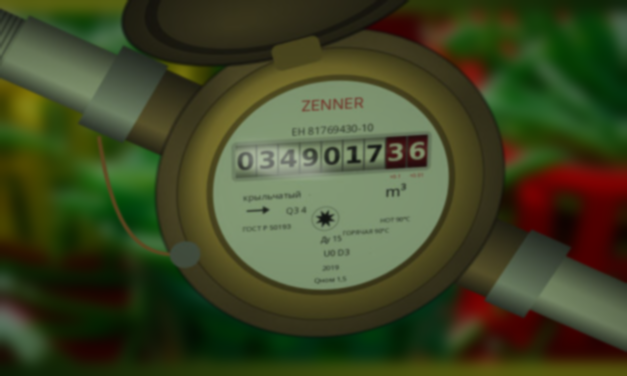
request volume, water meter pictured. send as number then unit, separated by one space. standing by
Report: 349017.36 m³
